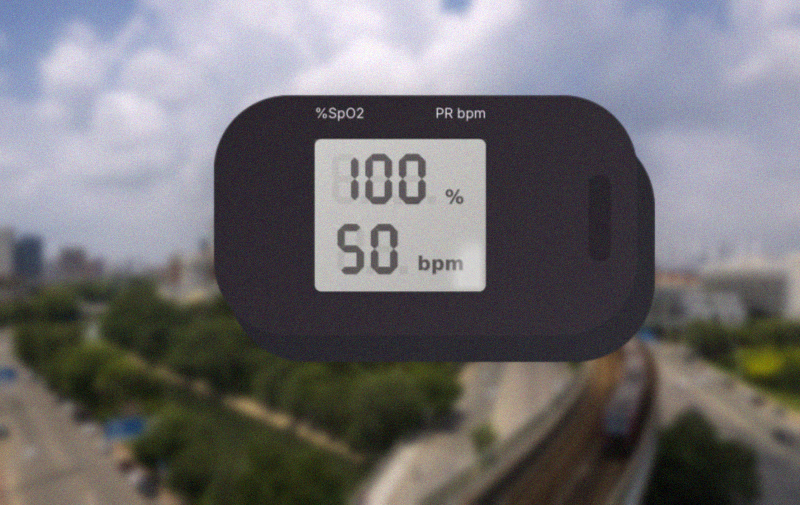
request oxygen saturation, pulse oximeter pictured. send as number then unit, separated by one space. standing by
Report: 100 %
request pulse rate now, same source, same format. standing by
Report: 50 bpm
